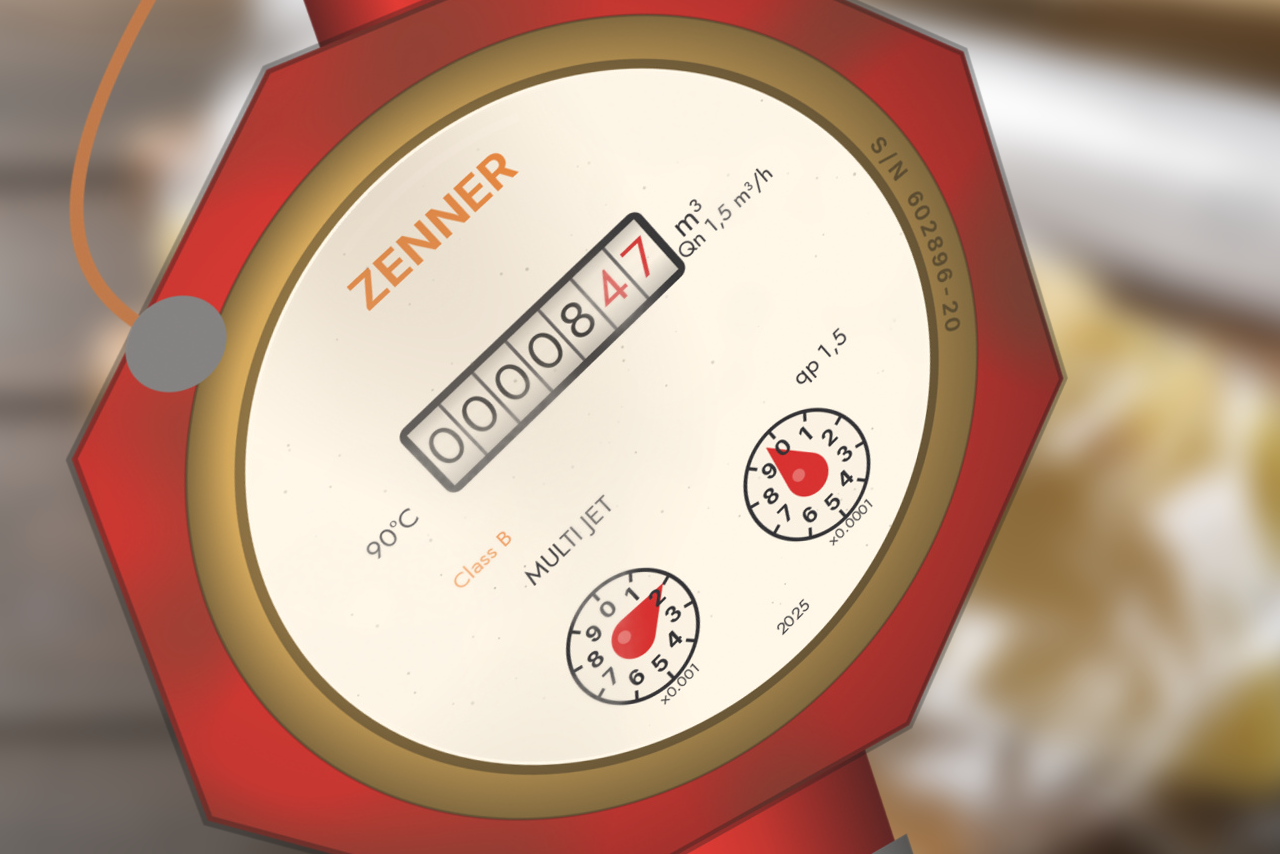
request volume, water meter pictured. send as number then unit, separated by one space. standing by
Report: 8.4719 m³
